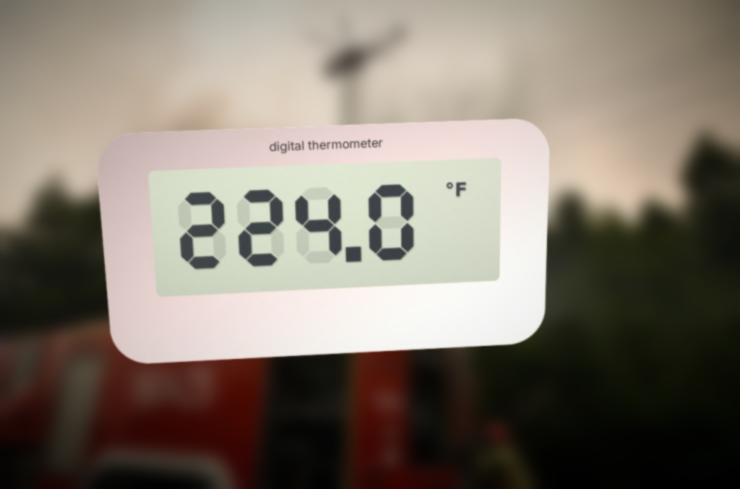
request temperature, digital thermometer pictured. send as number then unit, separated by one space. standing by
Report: 224.0 °F
